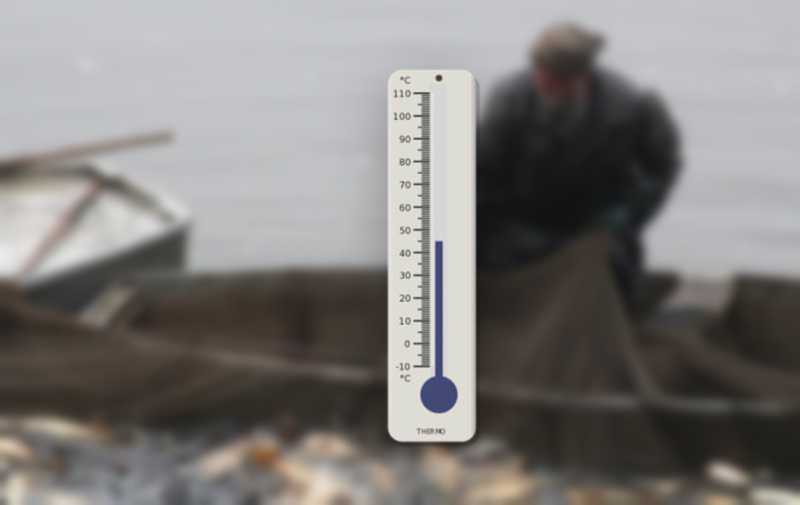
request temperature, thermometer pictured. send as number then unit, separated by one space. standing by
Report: 45 °C
